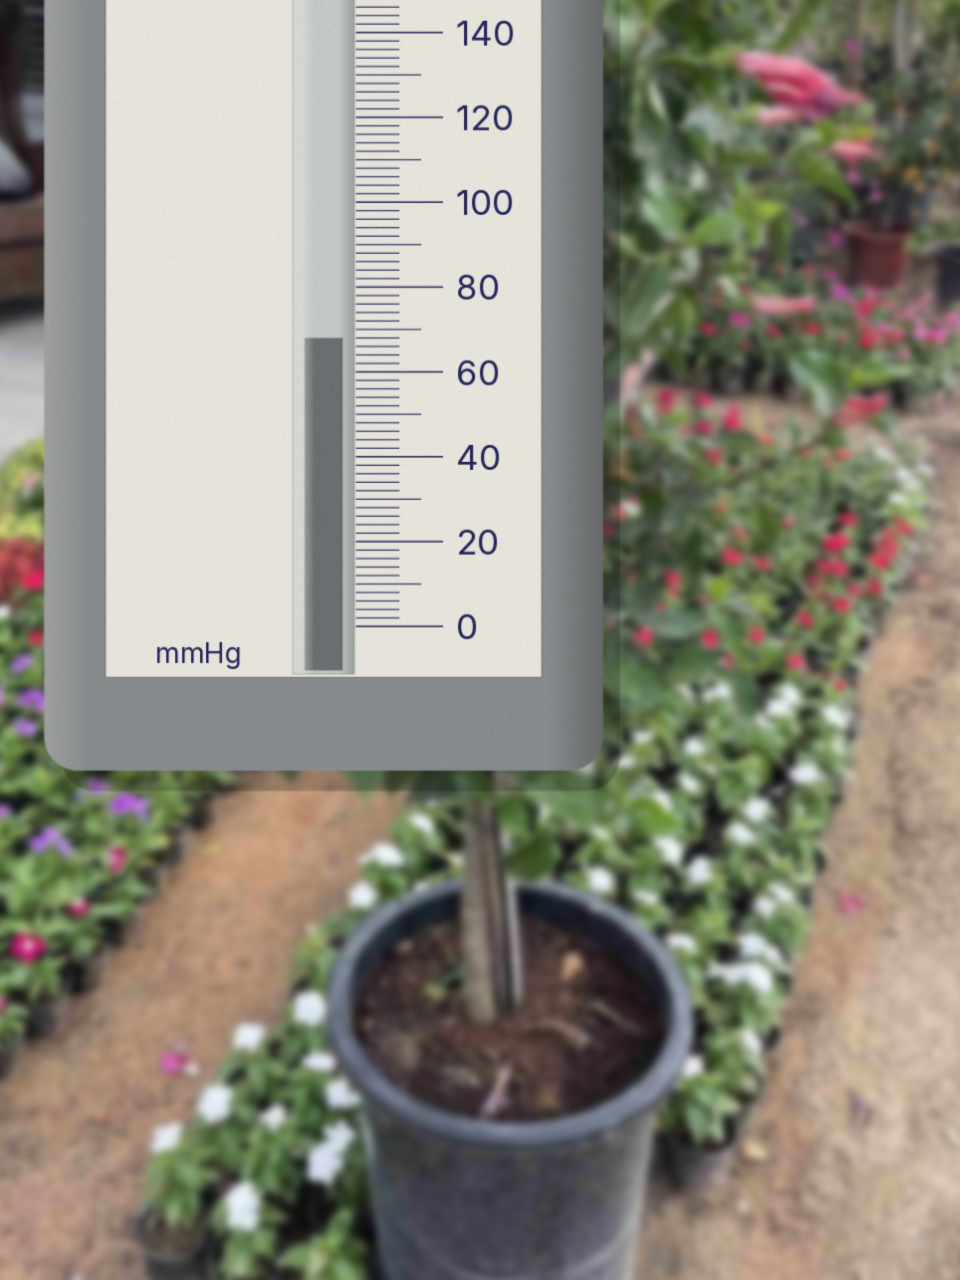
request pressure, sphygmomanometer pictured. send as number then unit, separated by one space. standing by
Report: 68 mmHg
